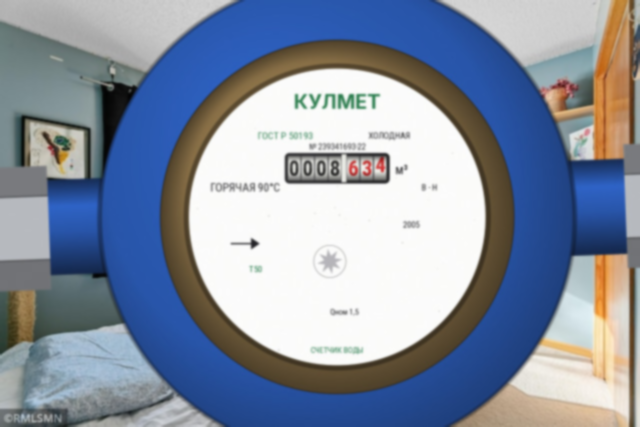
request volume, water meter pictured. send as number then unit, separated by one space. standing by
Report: 8.634 m³
